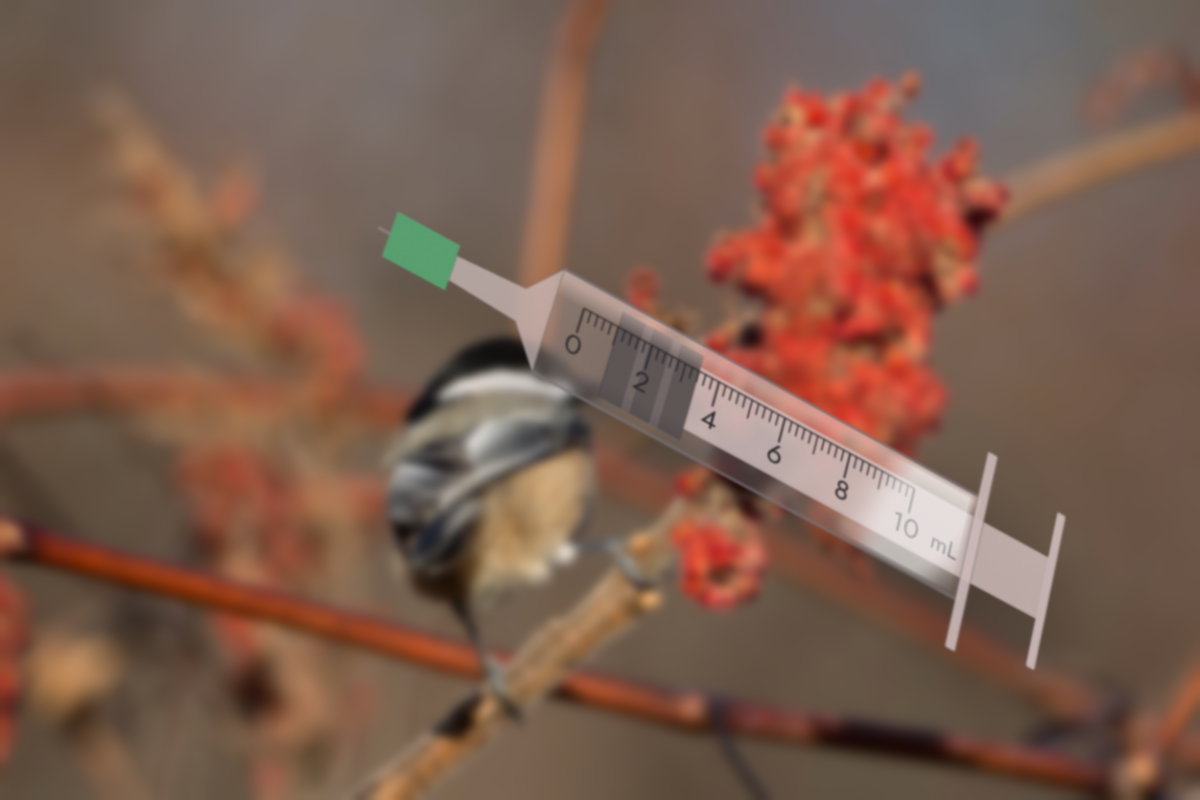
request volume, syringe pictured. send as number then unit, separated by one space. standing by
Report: 1 mL
